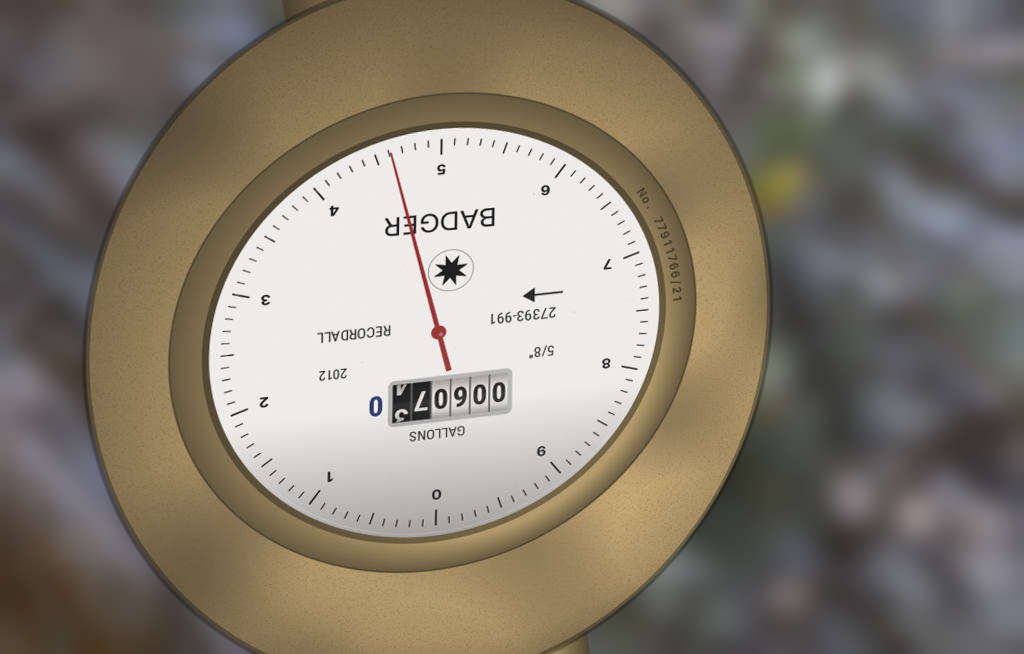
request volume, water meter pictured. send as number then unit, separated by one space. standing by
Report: 60734.6 gal
